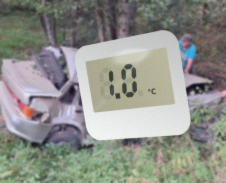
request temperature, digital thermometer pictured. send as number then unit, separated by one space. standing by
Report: 1.0 °C
